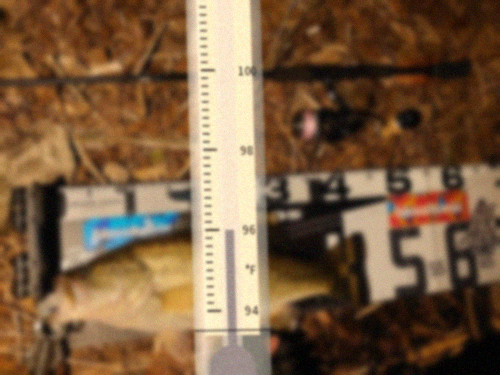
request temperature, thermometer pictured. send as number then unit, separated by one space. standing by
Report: 96 °F
